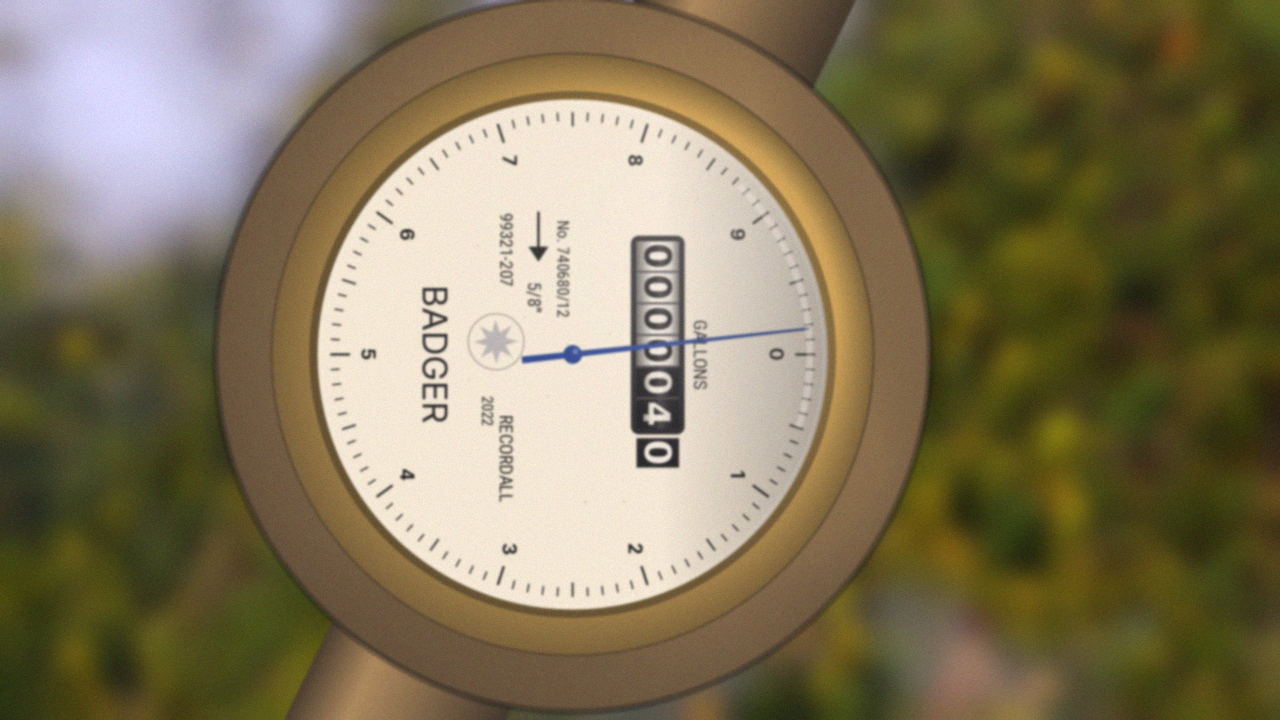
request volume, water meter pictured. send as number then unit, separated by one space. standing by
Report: 39.8 gal
